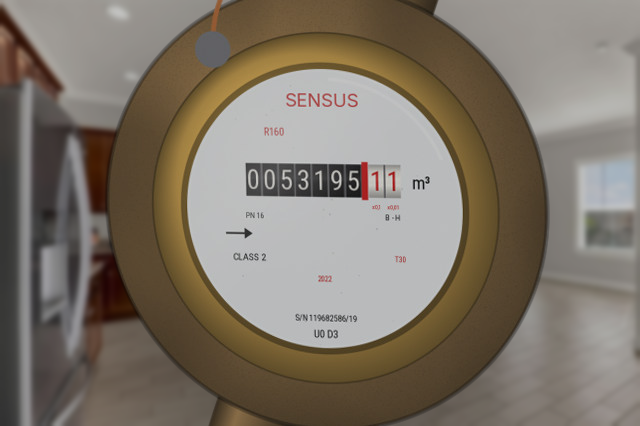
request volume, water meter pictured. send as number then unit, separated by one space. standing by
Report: 53195.11 m³
